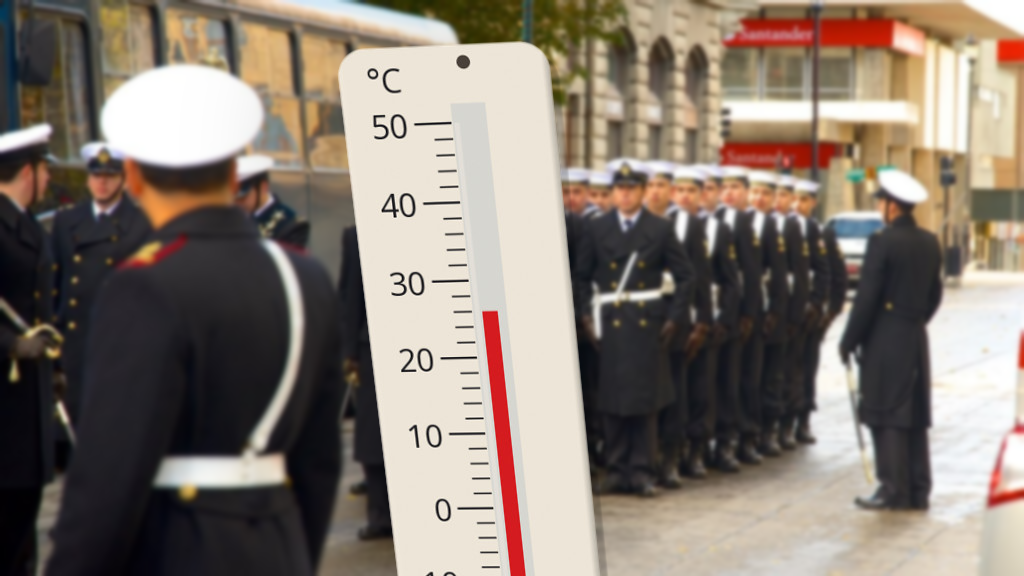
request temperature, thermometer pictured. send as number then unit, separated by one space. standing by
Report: 26 °C
